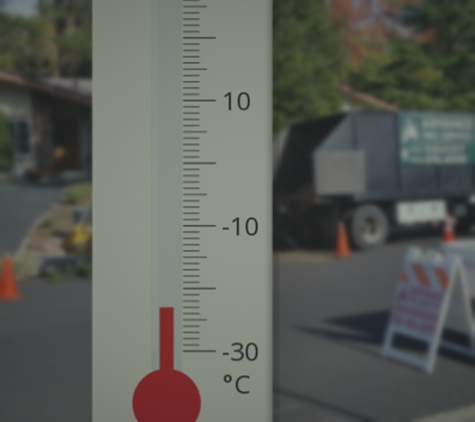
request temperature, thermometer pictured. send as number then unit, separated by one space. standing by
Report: -23 °C
